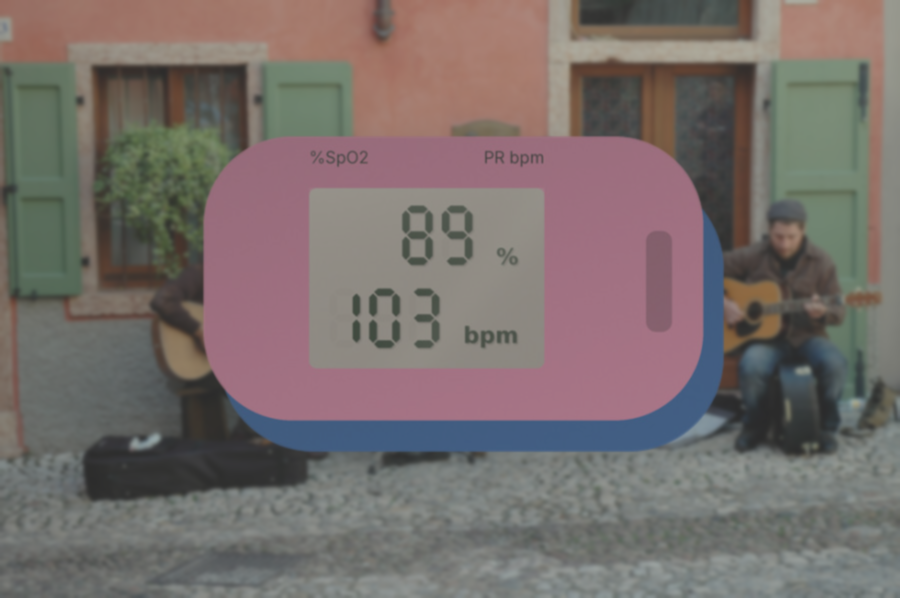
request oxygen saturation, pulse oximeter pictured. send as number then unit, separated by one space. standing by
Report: 89 %
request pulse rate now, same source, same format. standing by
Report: 103 bpm
